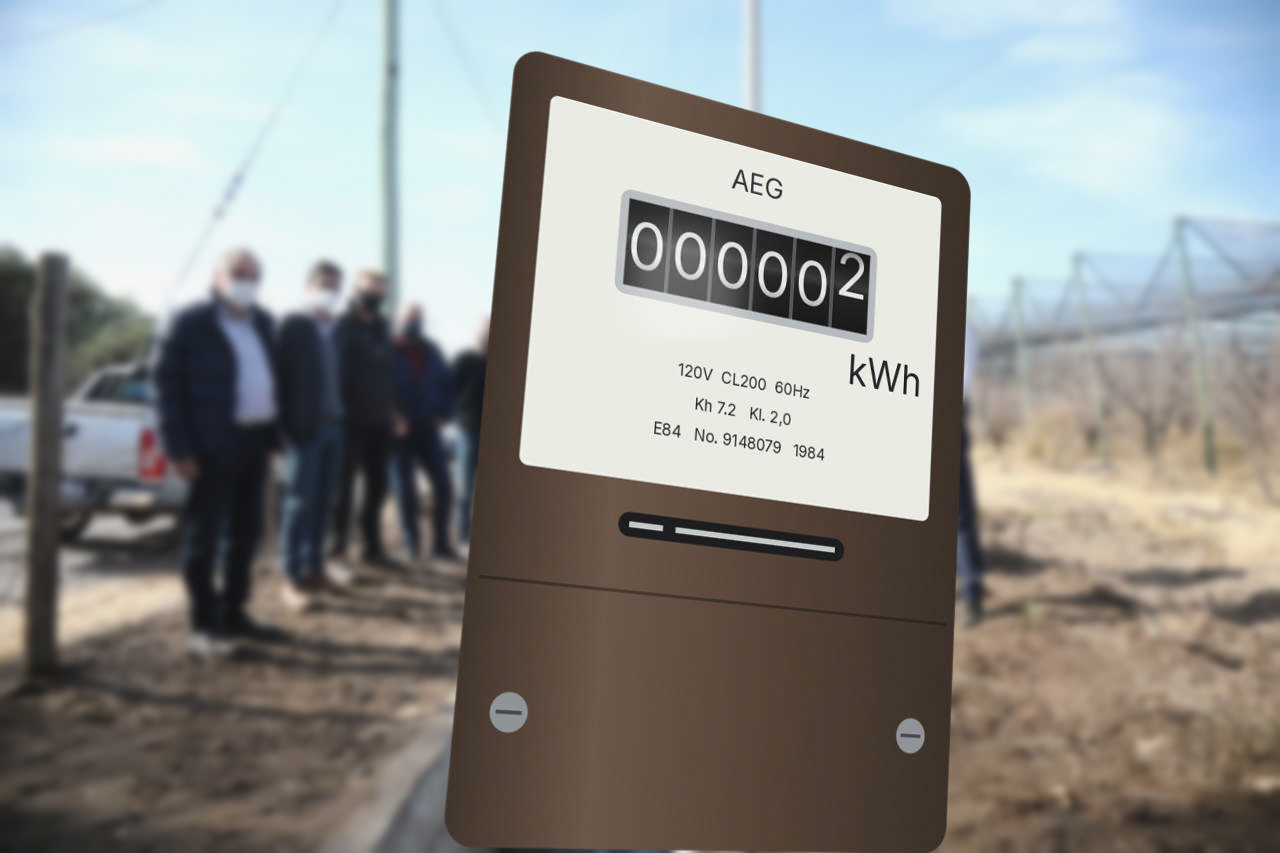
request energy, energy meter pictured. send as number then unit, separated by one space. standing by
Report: 2 kWh
